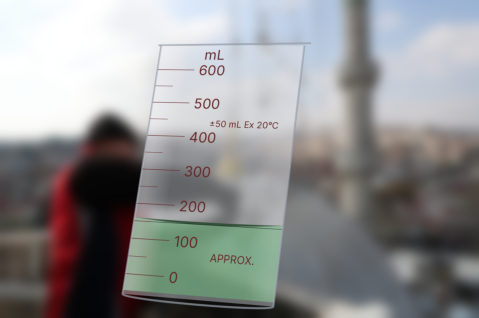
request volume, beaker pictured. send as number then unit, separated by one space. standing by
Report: 150 mL
